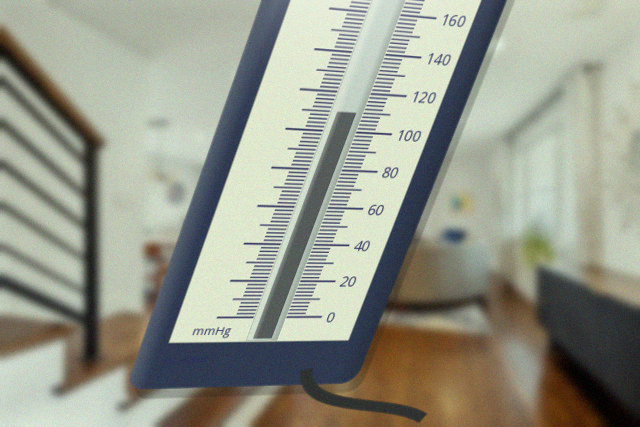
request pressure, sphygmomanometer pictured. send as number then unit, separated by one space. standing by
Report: 110 mmHg
